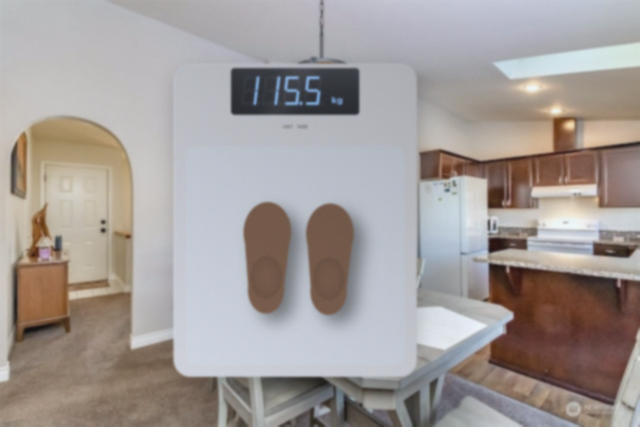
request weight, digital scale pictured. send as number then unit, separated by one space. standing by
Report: 115.5 kg
